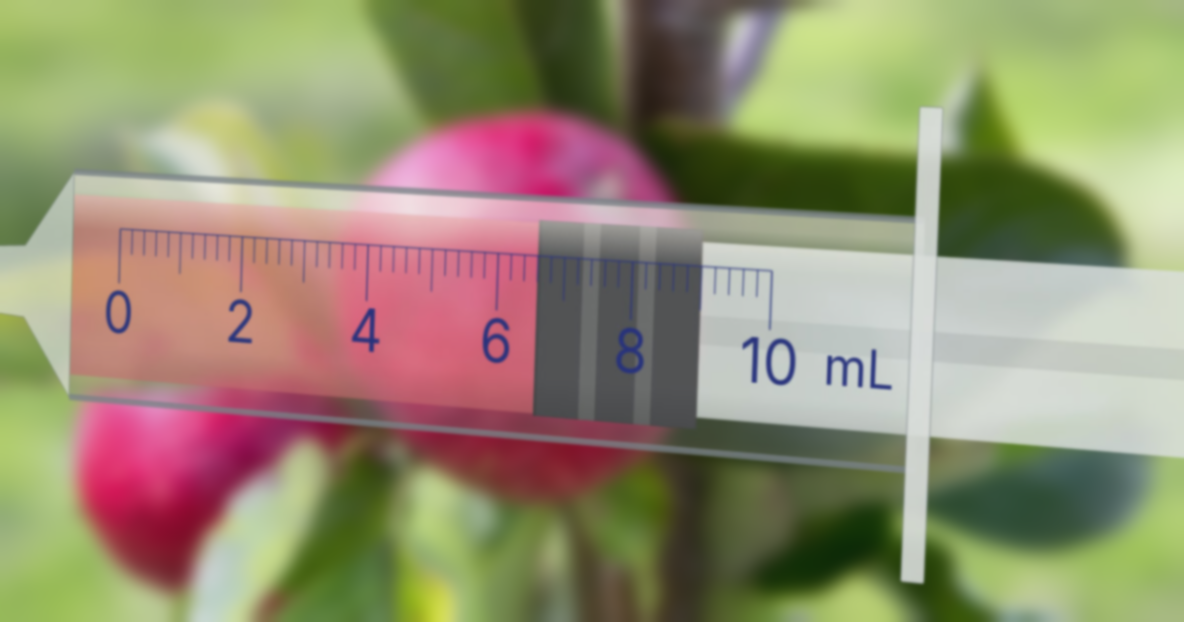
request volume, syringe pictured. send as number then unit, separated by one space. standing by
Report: 6.6 mL
